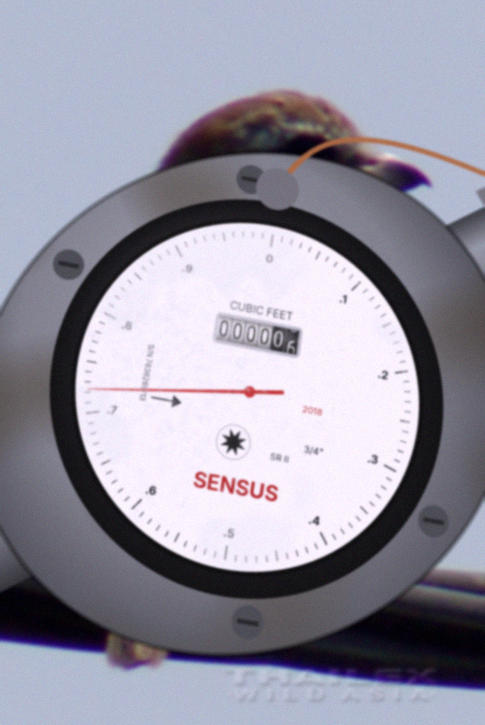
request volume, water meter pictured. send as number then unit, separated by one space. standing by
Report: 5.72 ft³
